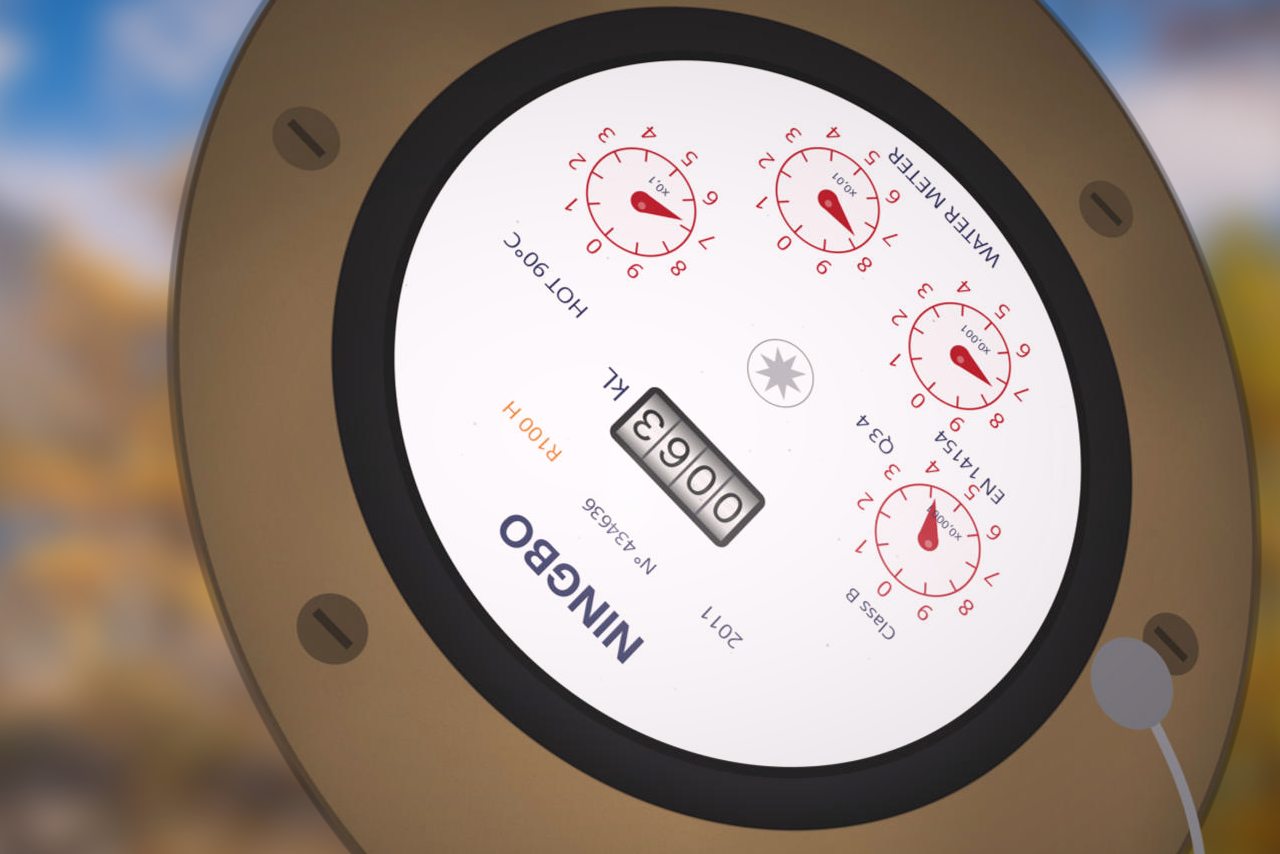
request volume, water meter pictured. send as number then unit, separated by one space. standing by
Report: 63.6774 kL
